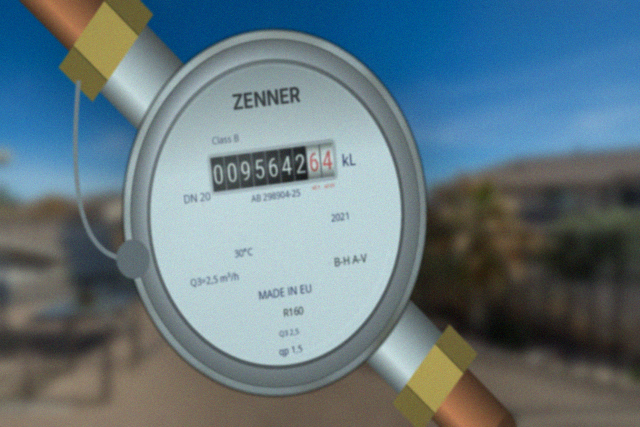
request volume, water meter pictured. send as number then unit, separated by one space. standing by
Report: 95642.64 kL
